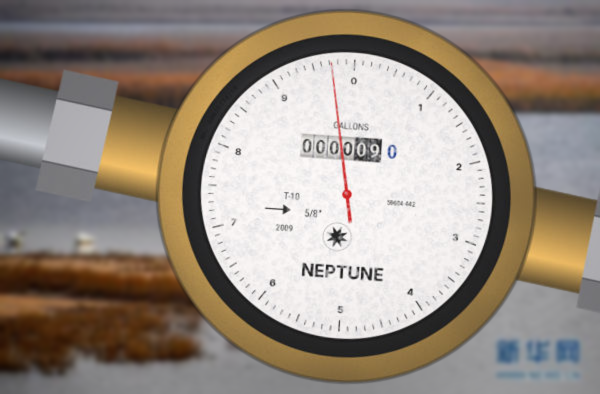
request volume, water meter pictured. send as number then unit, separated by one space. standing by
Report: 89.7 gal
